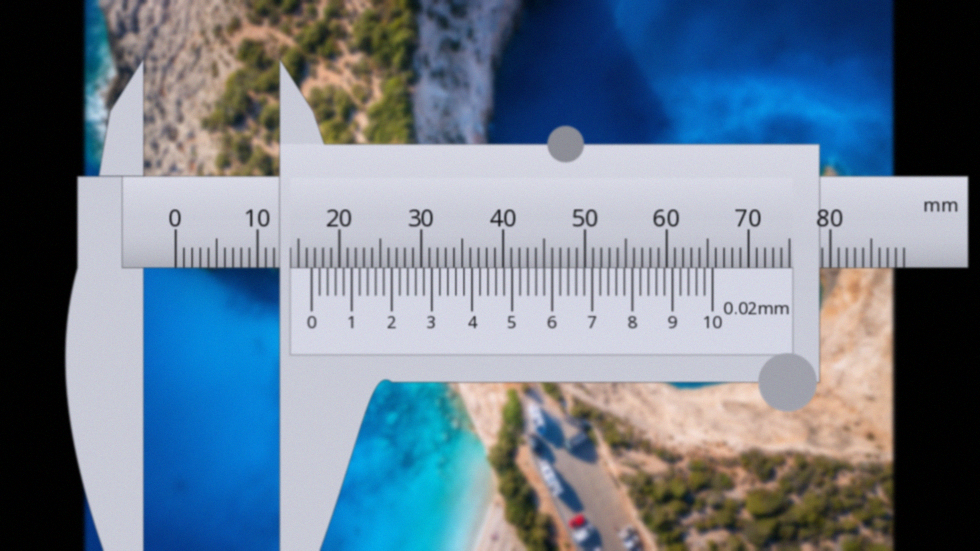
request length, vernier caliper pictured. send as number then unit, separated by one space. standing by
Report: 16.6 mm
